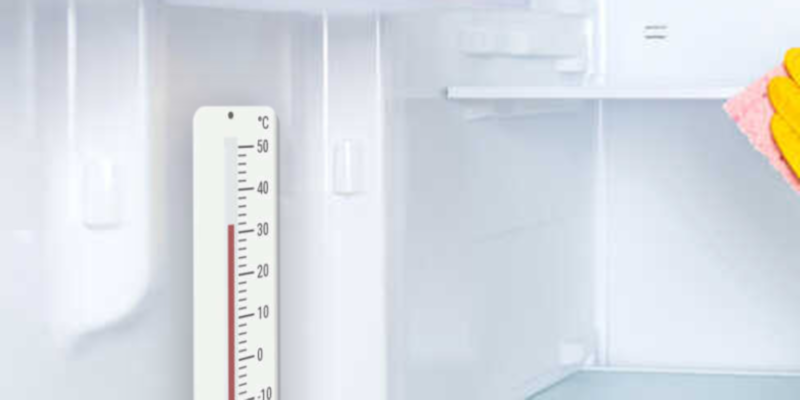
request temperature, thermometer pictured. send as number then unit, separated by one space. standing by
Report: 32 °C
